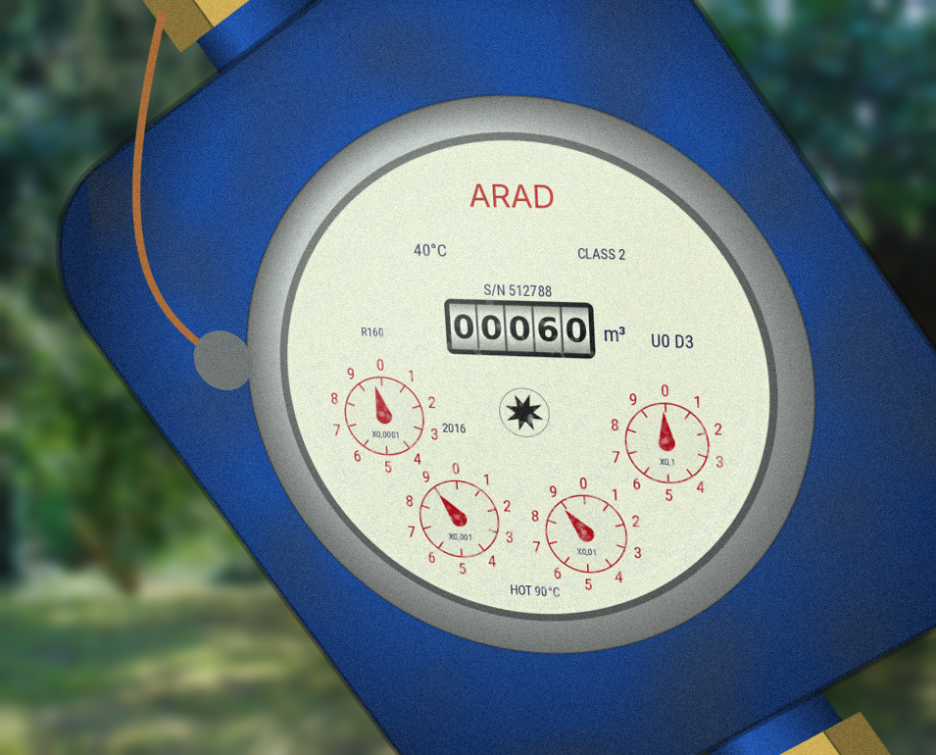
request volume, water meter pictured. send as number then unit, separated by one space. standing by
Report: 59.9889 m³
